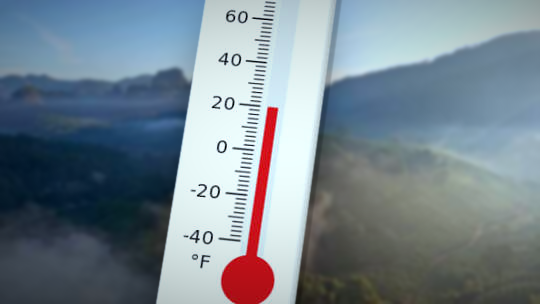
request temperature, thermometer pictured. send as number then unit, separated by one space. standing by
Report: 20 °F
